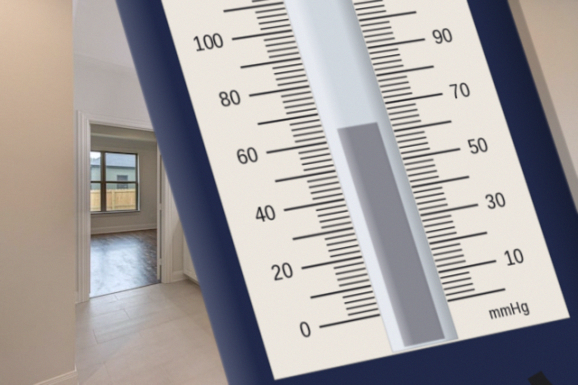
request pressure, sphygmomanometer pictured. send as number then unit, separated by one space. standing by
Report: 64 mmHg
